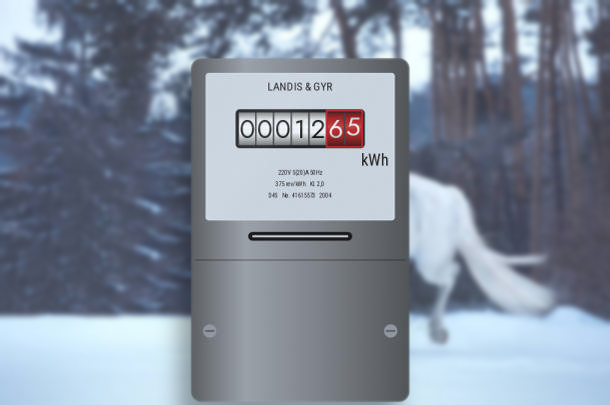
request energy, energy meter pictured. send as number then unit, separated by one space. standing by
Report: 12.65 kWh
